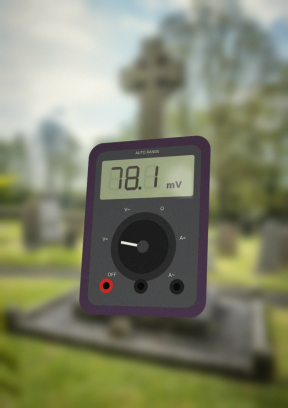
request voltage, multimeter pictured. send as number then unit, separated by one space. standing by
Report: 78.1 mV
